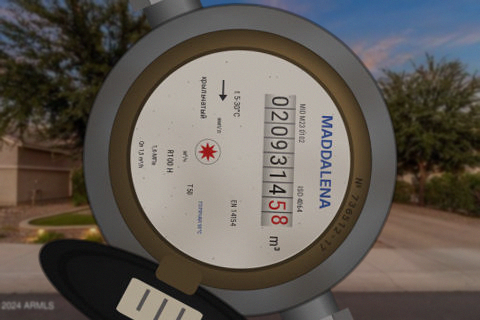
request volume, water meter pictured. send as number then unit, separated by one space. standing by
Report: 209314.58 m³
